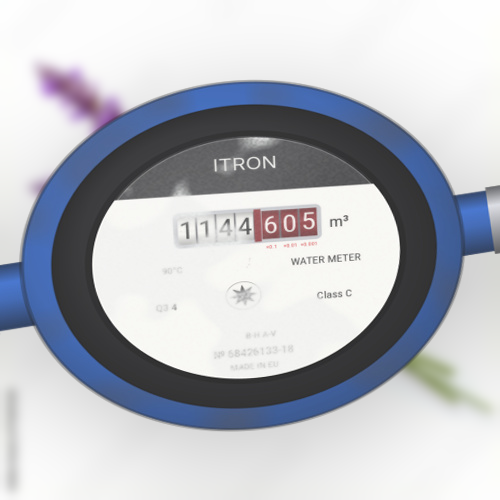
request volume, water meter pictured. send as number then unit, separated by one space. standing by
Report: 1144.605 m³
